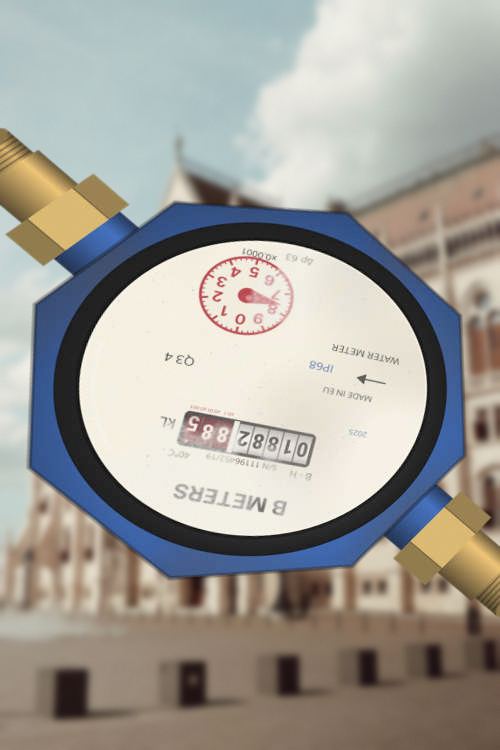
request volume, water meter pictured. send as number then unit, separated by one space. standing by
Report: 1882.8847 kL
